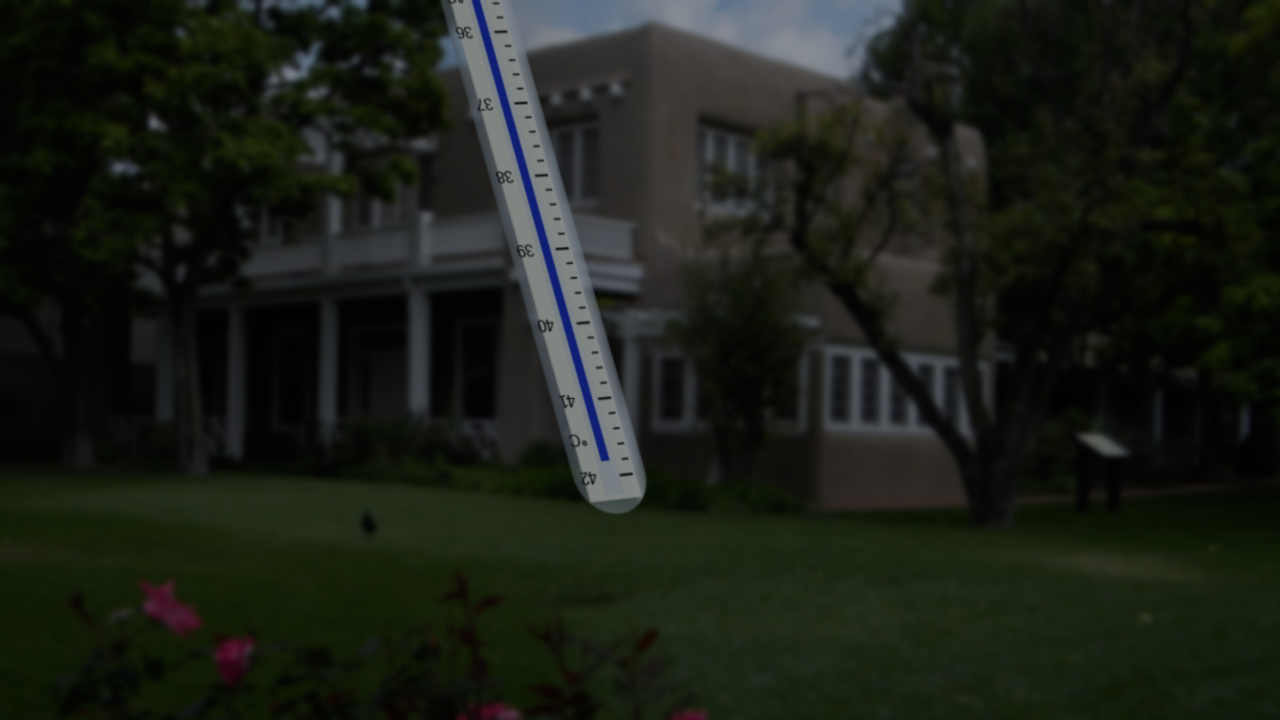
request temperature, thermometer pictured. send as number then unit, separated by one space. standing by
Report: 41.8 °C
